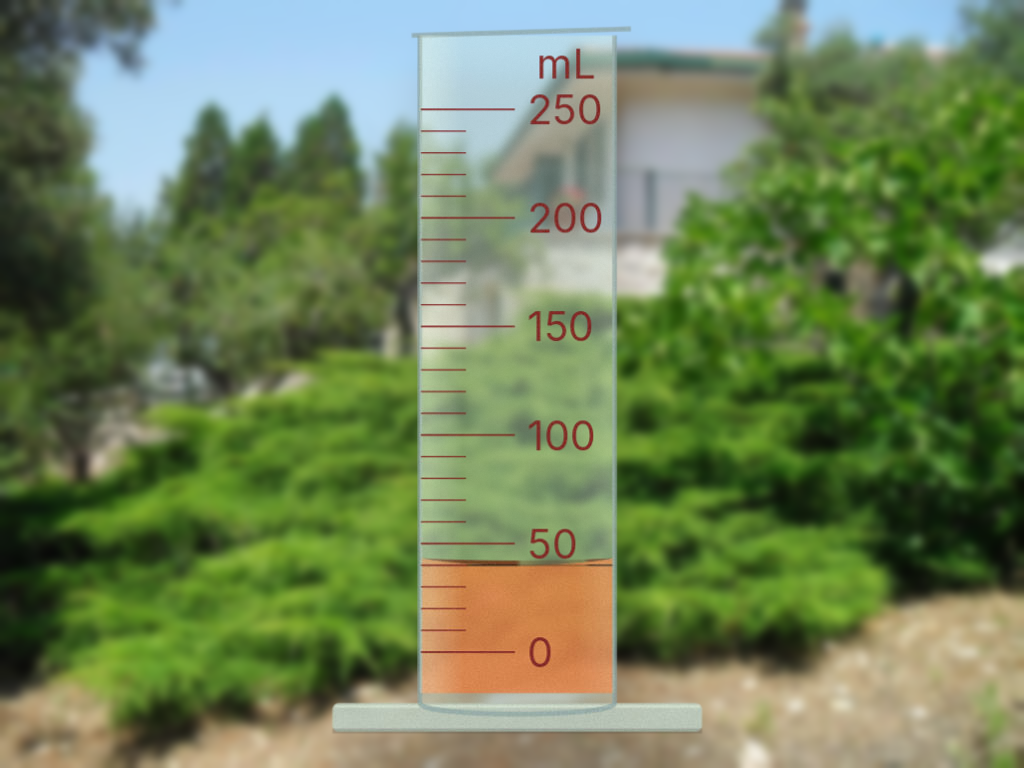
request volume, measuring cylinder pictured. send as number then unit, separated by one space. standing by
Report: 40 mL
